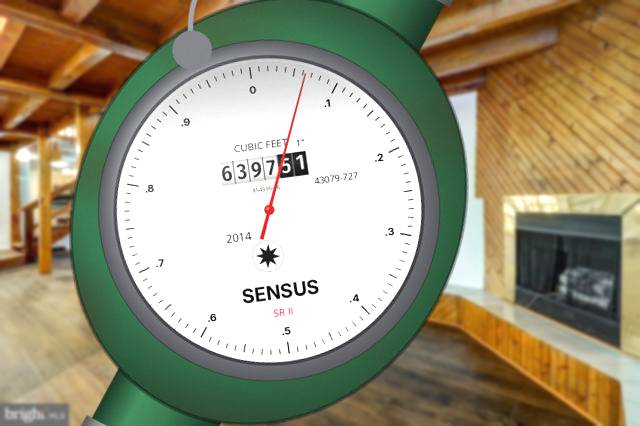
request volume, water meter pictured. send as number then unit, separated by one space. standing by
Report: 639751.06 ft³
